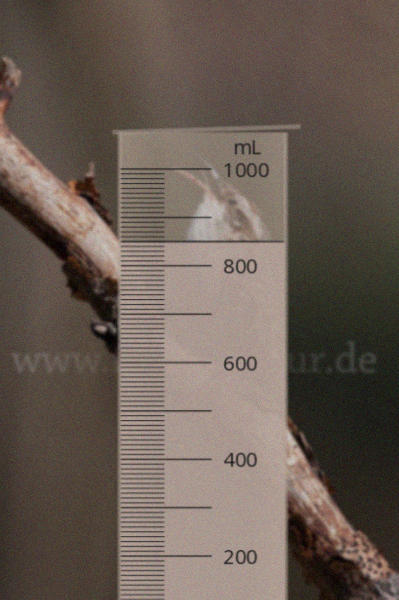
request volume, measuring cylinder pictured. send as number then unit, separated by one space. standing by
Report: 850 mL
